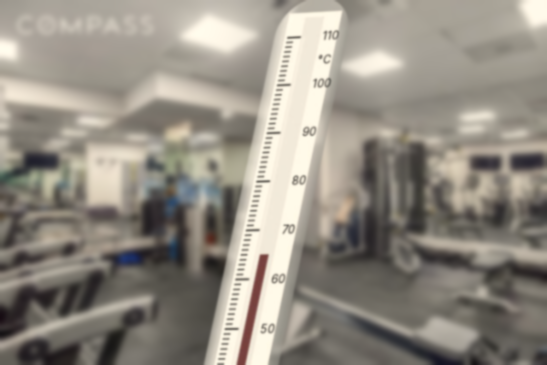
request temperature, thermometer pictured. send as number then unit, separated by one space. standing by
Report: 65 °C
